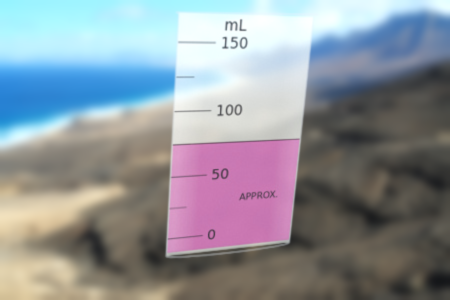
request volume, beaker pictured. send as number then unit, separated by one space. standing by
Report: 75 mL
